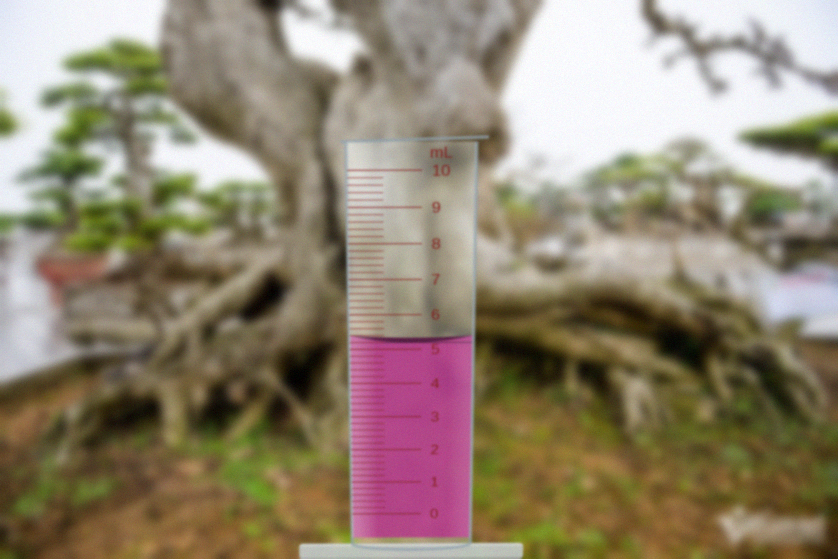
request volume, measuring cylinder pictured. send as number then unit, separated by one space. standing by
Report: 5.2 mL
